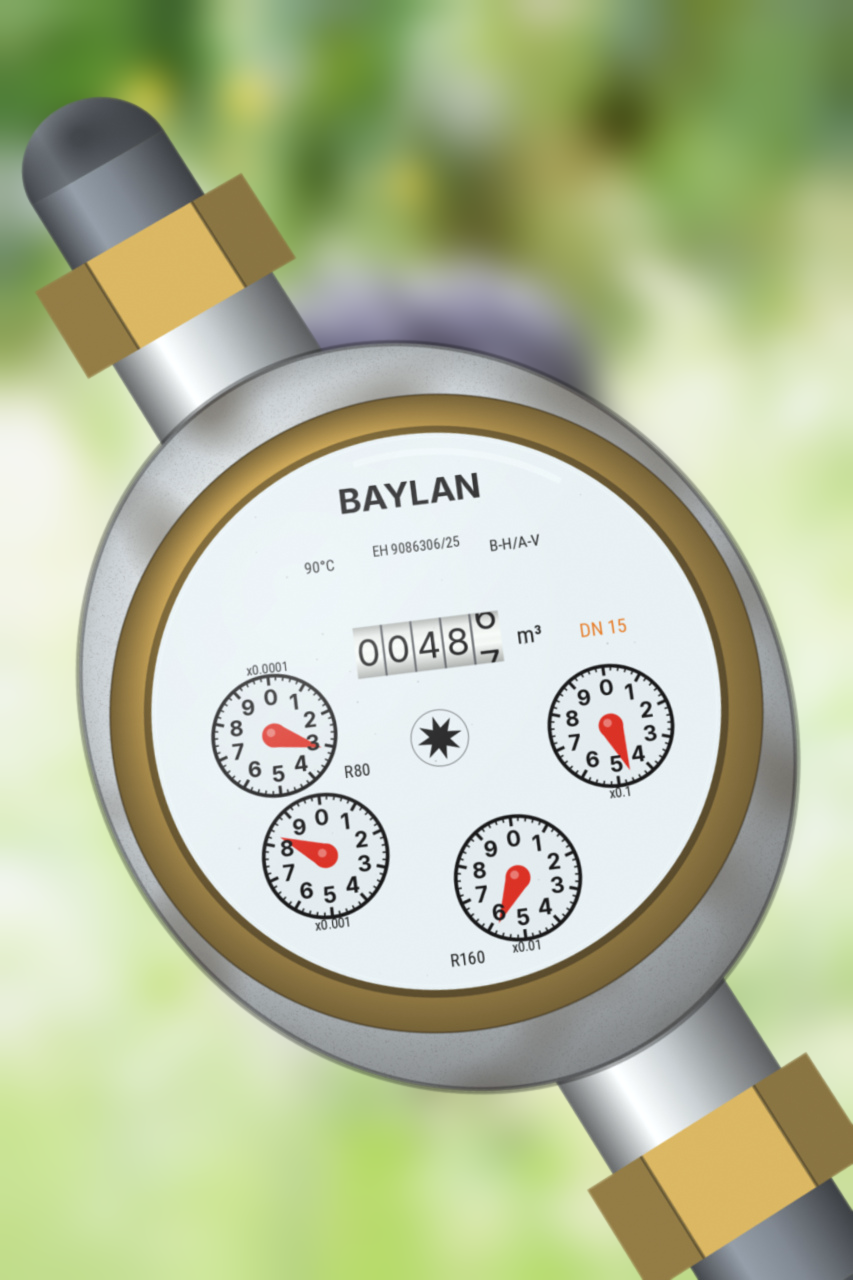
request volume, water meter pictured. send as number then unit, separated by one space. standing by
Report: 486.4583 m³
